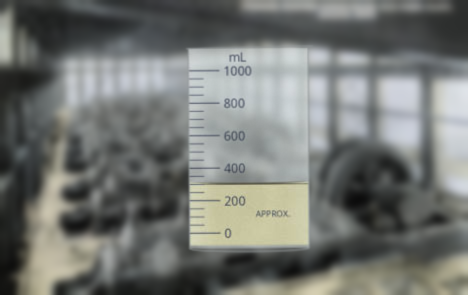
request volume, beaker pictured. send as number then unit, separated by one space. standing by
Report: 300 mL
